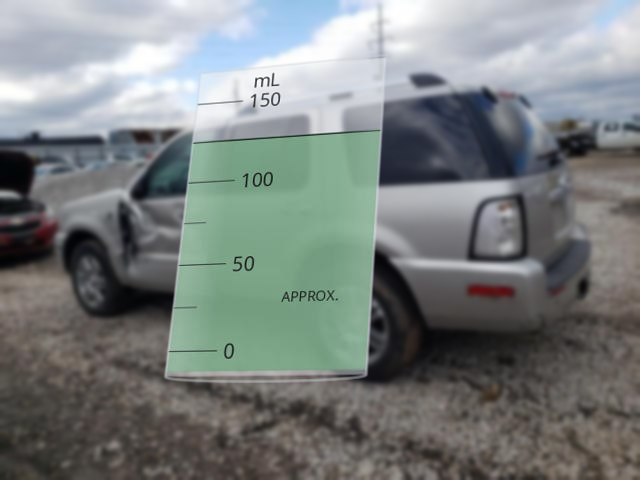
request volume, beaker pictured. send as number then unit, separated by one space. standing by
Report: 125 mL
